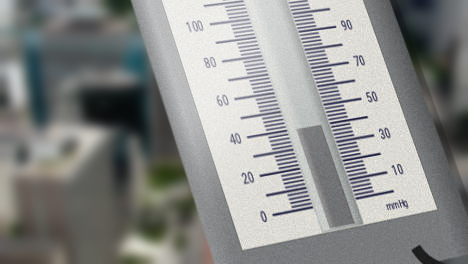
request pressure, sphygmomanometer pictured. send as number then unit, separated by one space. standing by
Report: 40 mmHg
